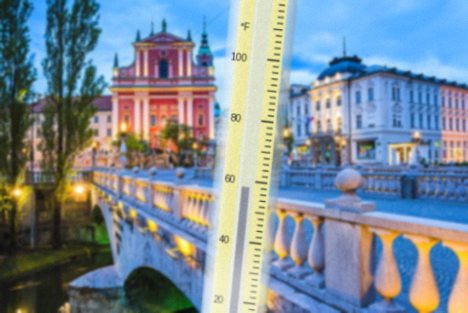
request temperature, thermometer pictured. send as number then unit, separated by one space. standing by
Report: 58 °F
